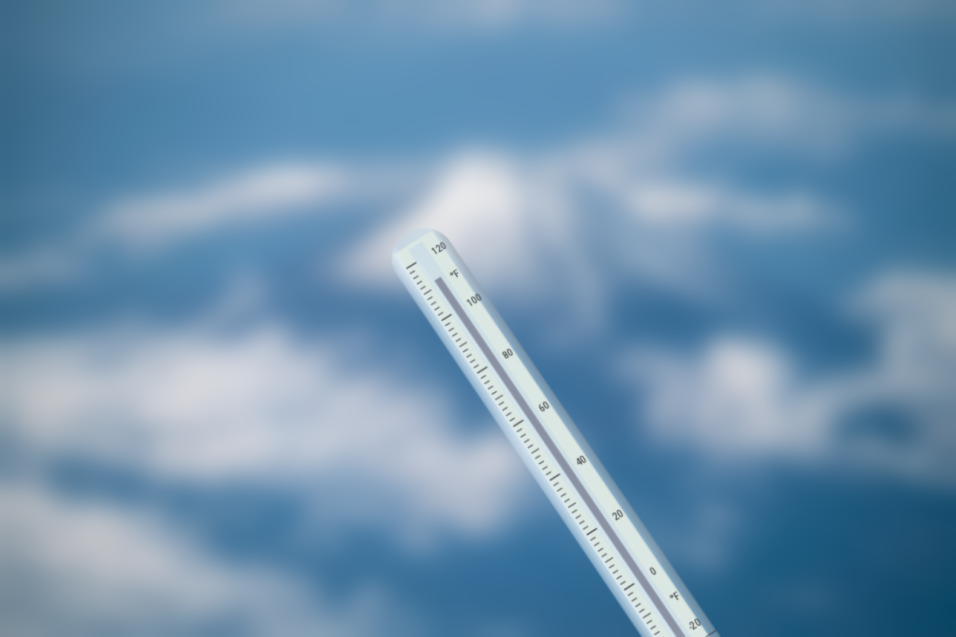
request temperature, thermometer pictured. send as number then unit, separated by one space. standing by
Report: 112 °F
